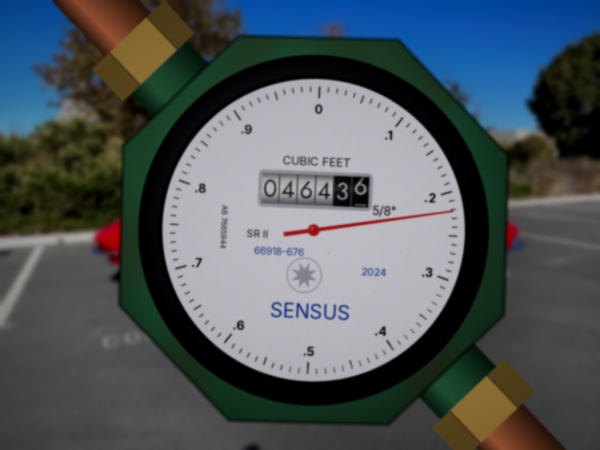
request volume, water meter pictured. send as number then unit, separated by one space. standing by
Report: 46436.22 ft³
